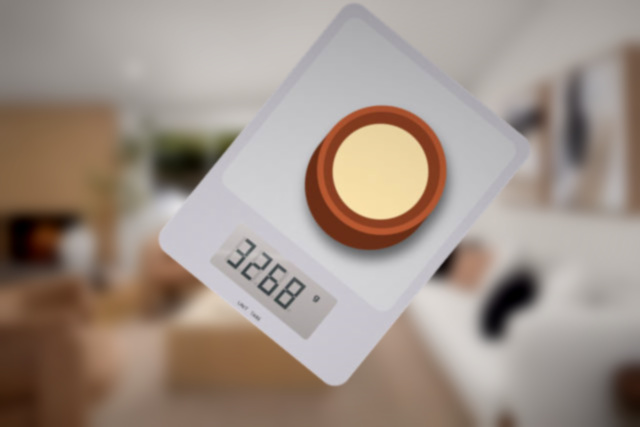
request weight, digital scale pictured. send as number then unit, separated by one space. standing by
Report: 3268 g
